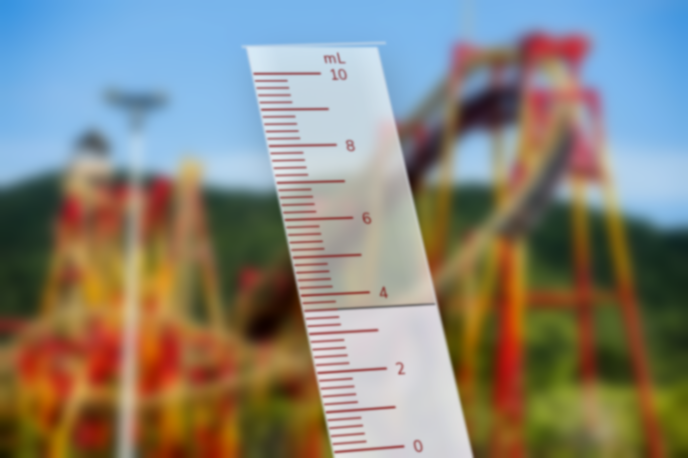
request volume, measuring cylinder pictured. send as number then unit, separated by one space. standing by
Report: 3.6 mL
